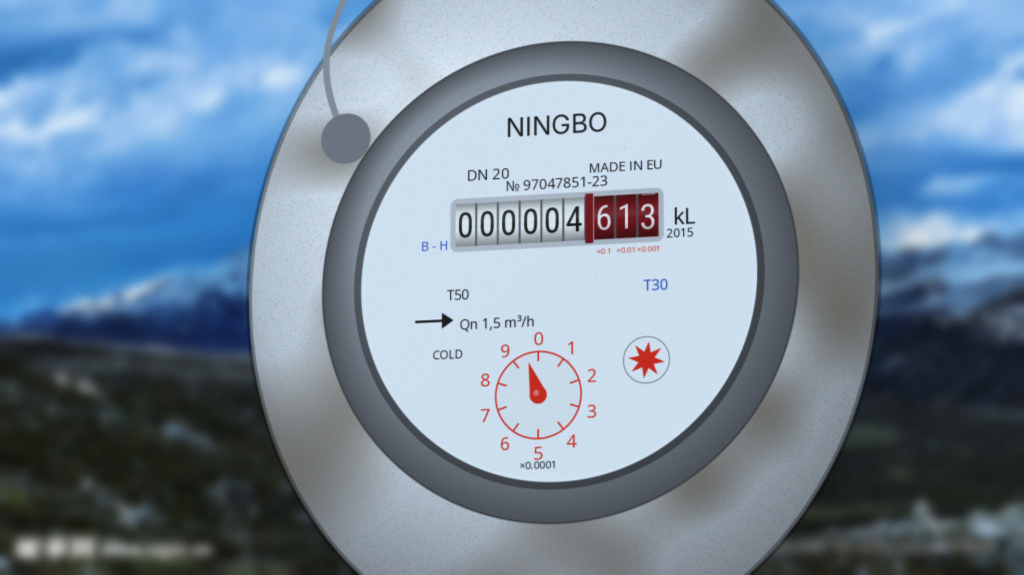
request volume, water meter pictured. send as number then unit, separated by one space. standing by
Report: 4.6129 kL
